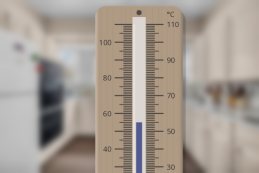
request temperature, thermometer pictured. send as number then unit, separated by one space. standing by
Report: 55 °C
